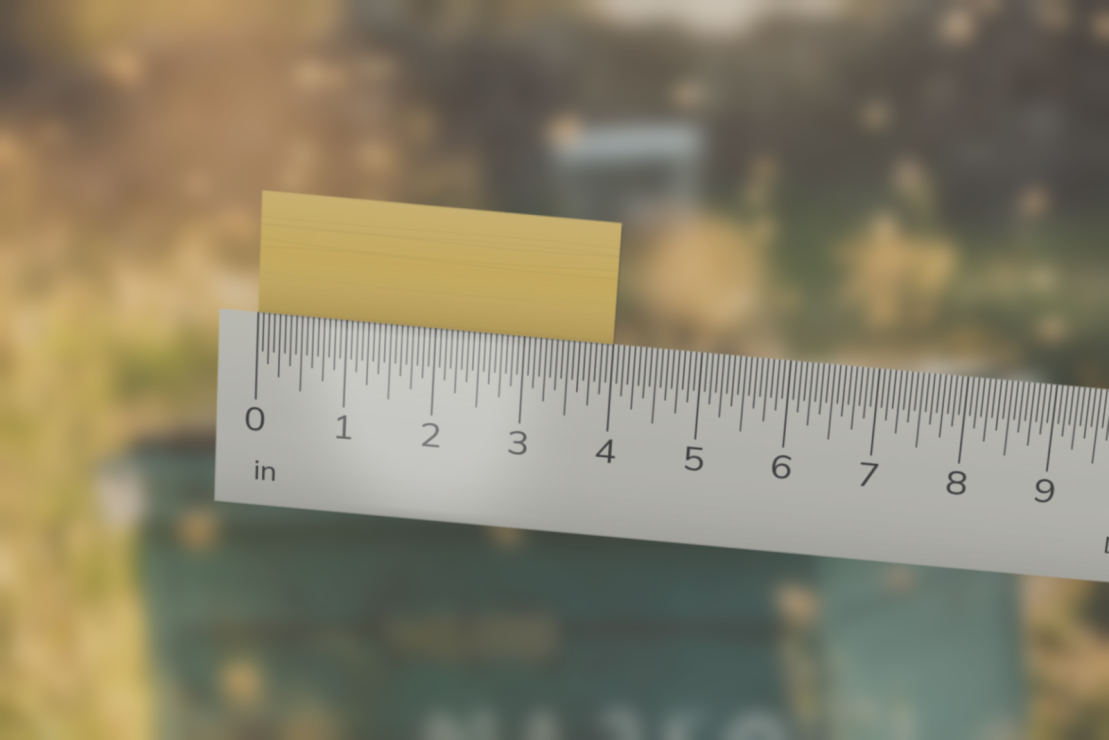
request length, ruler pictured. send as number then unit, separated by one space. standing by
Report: 4 in
